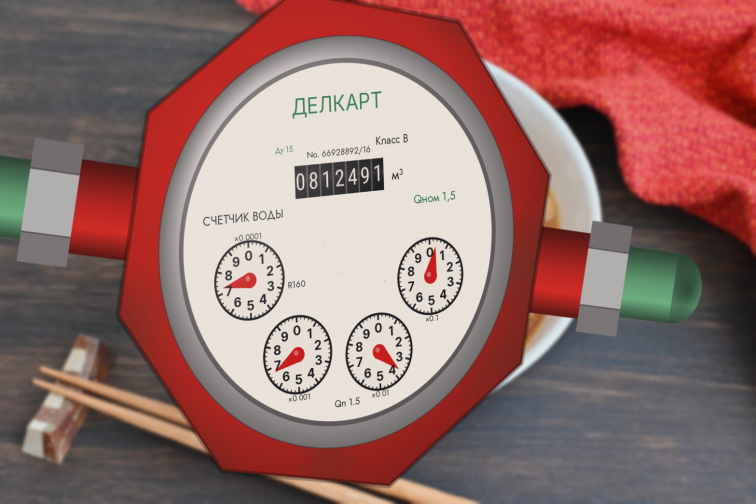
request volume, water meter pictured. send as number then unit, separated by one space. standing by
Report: 812491.0367 m³
